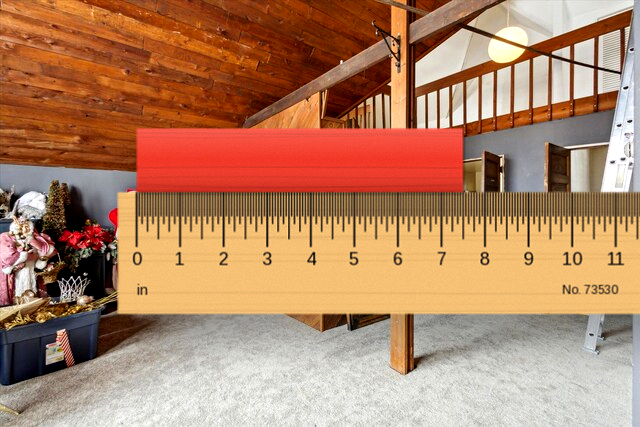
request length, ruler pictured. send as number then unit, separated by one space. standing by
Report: 7.5 in
